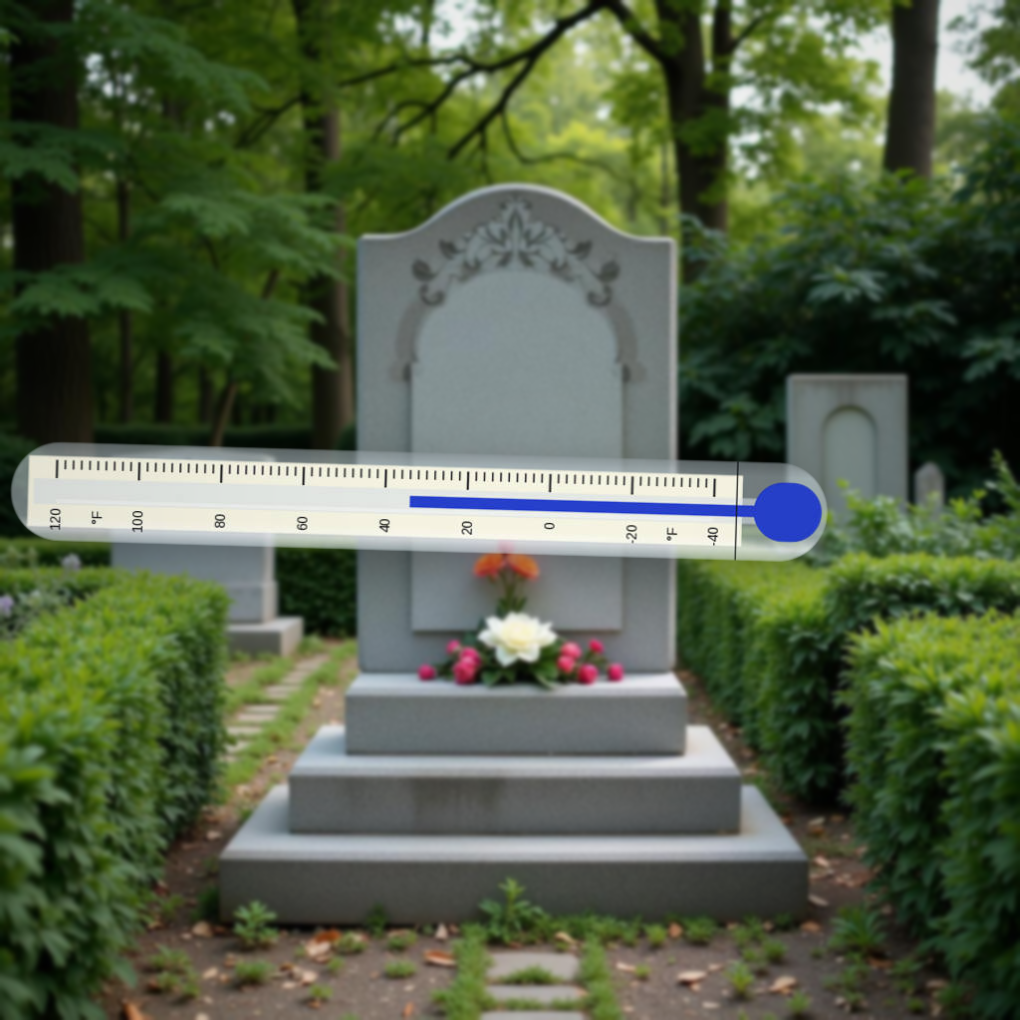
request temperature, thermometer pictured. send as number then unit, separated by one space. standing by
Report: 34 °F
